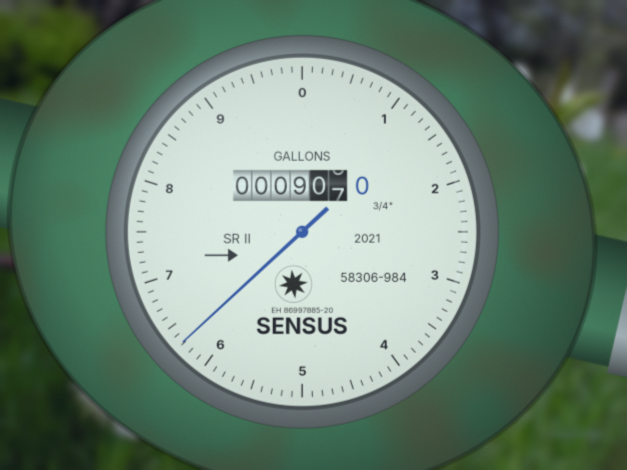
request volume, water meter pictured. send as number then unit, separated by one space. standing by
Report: 9066.3 gal
